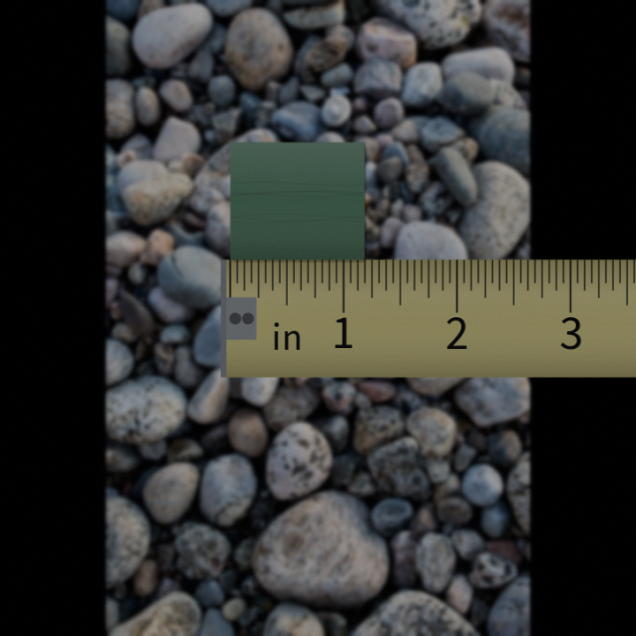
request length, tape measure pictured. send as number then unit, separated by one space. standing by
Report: 1.1875 in
